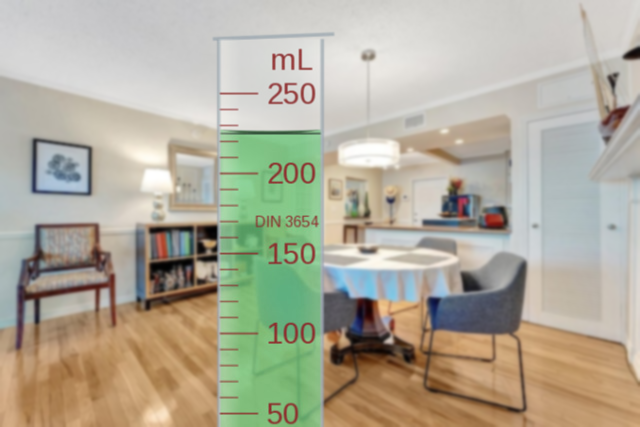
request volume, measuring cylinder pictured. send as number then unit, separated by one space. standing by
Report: 225 mL
